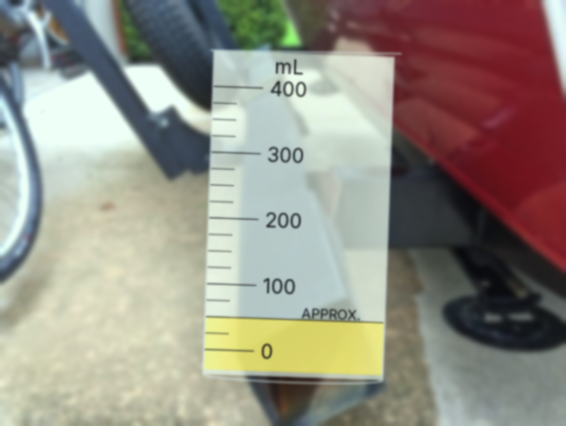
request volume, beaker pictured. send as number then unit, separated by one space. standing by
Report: 50 mL
